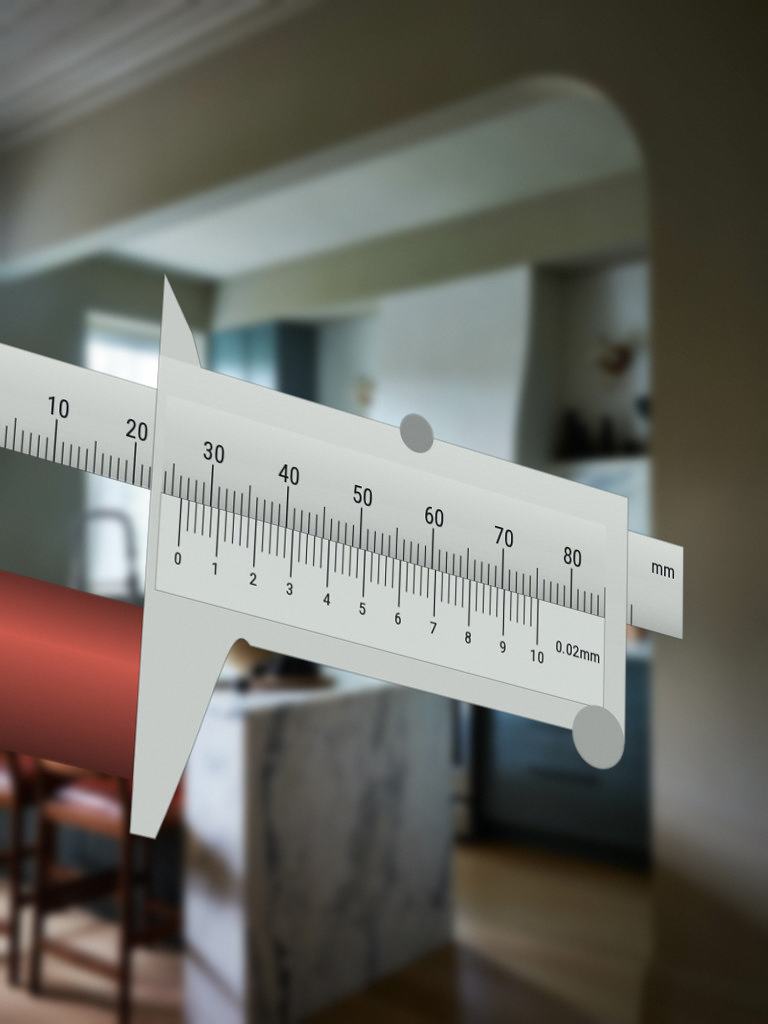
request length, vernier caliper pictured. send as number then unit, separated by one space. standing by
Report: 26.2 mm
